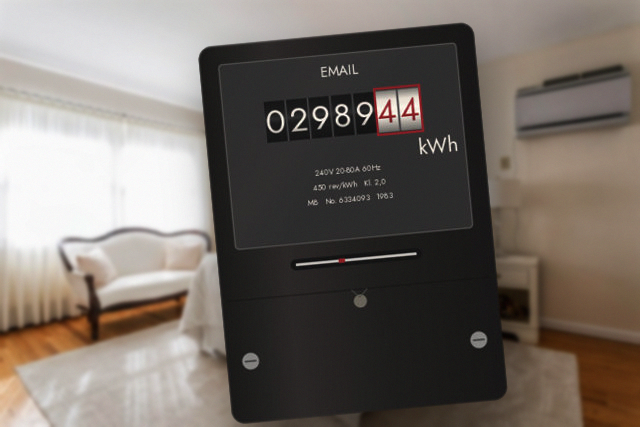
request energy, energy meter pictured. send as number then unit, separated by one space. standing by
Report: 2989.44 kWh
